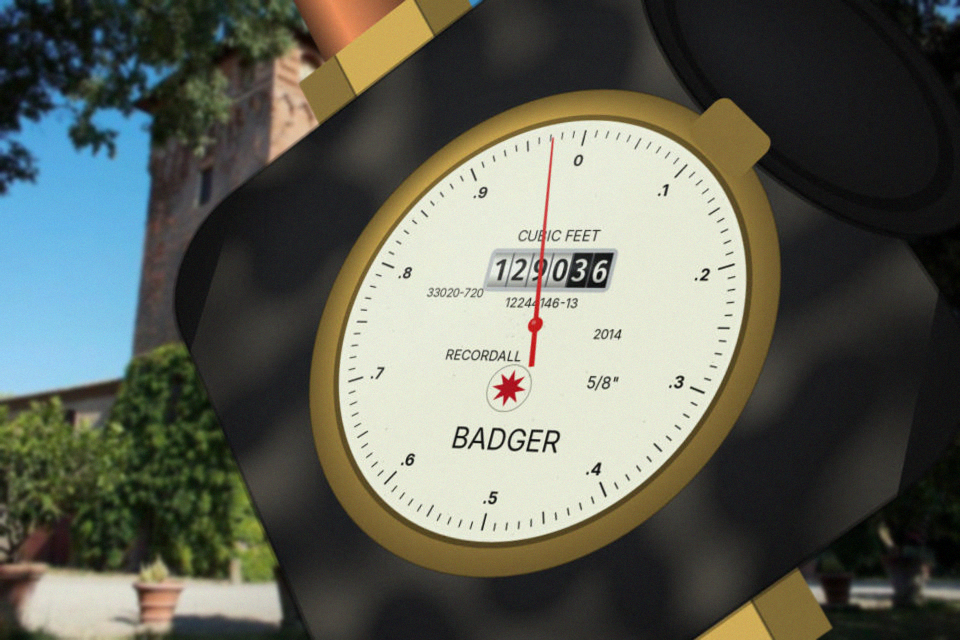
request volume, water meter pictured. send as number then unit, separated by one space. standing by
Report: 129035.97 ft³
